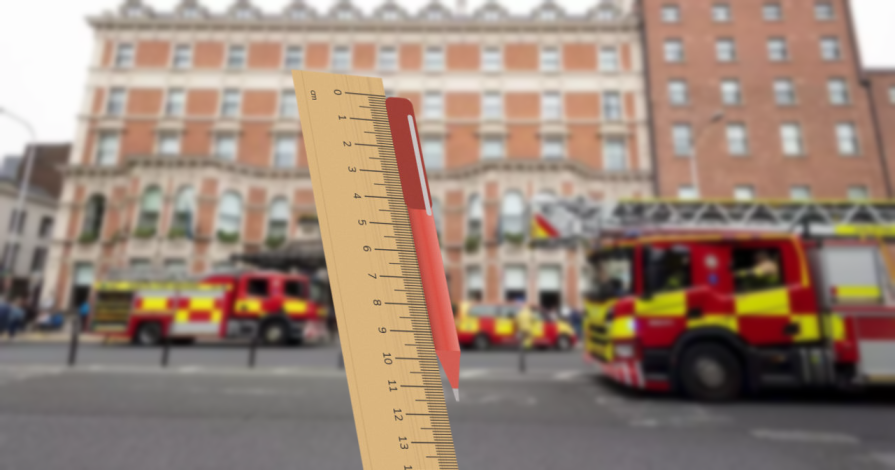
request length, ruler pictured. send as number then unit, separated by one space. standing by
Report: 11.5 cm
